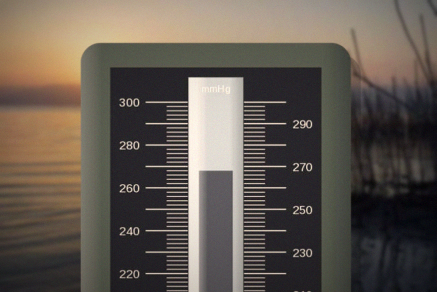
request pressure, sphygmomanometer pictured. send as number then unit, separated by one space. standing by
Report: 268 mmHg
